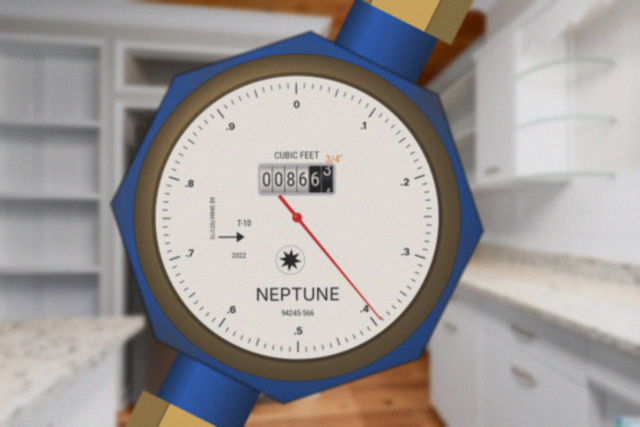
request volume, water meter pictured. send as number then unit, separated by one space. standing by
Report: 8663.39 ft³
